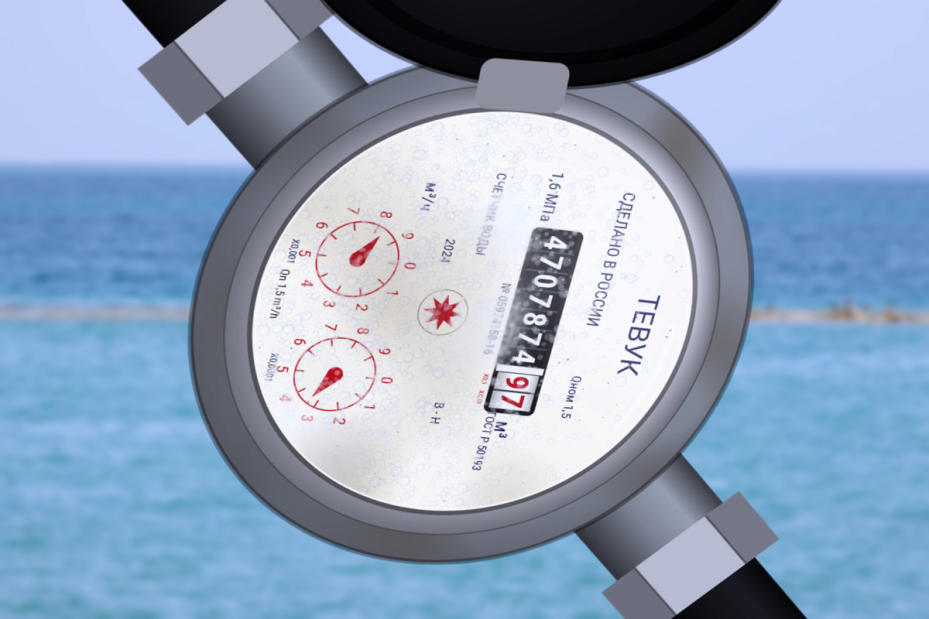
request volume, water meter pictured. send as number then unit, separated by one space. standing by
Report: 4707874.9783 m³
